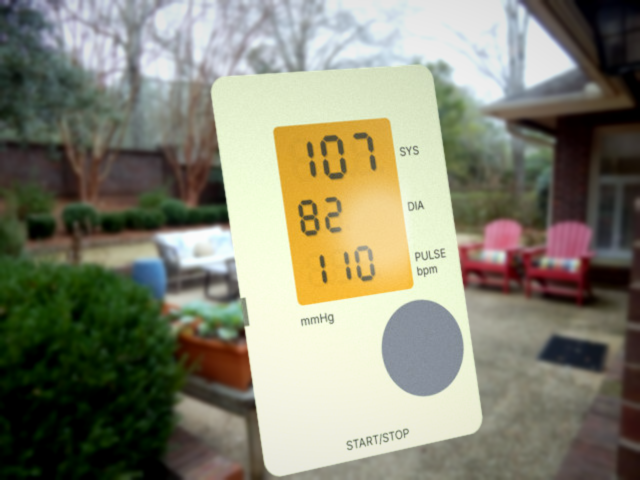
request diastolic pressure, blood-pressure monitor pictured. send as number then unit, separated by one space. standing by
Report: 82 mmHg
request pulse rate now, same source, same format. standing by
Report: 110 bpm
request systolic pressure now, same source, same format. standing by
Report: 107 mmHg
